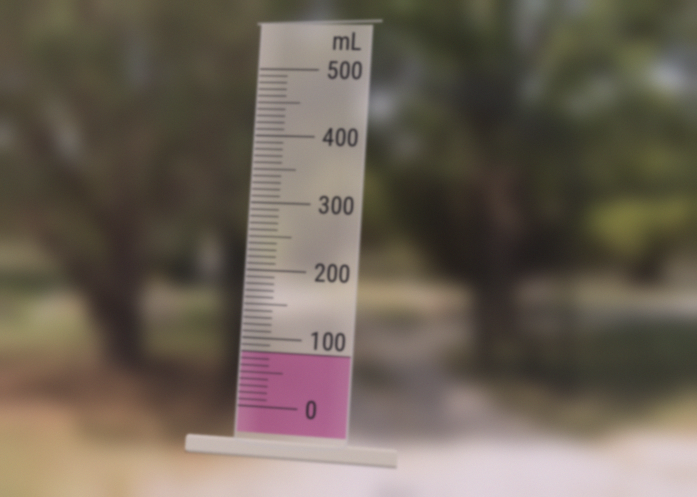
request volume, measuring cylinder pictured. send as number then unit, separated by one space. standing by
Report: 80 mL
